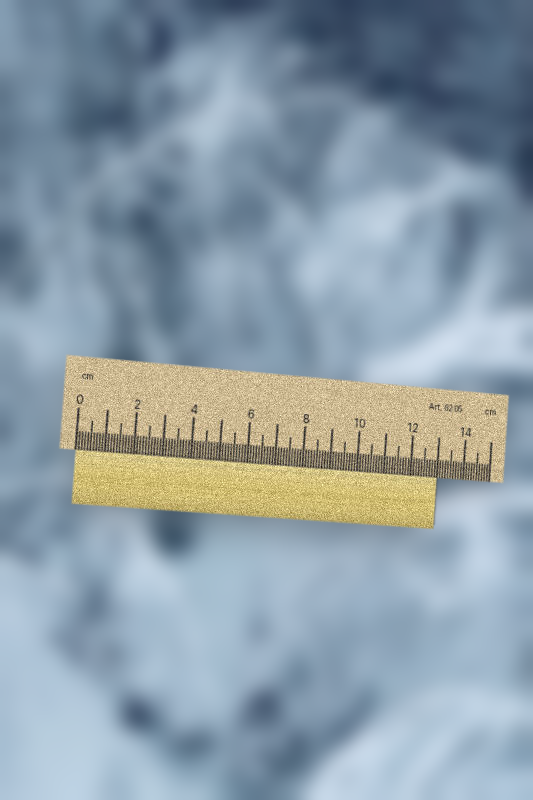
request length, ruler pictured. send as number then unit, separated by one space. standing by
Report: 13 cm
